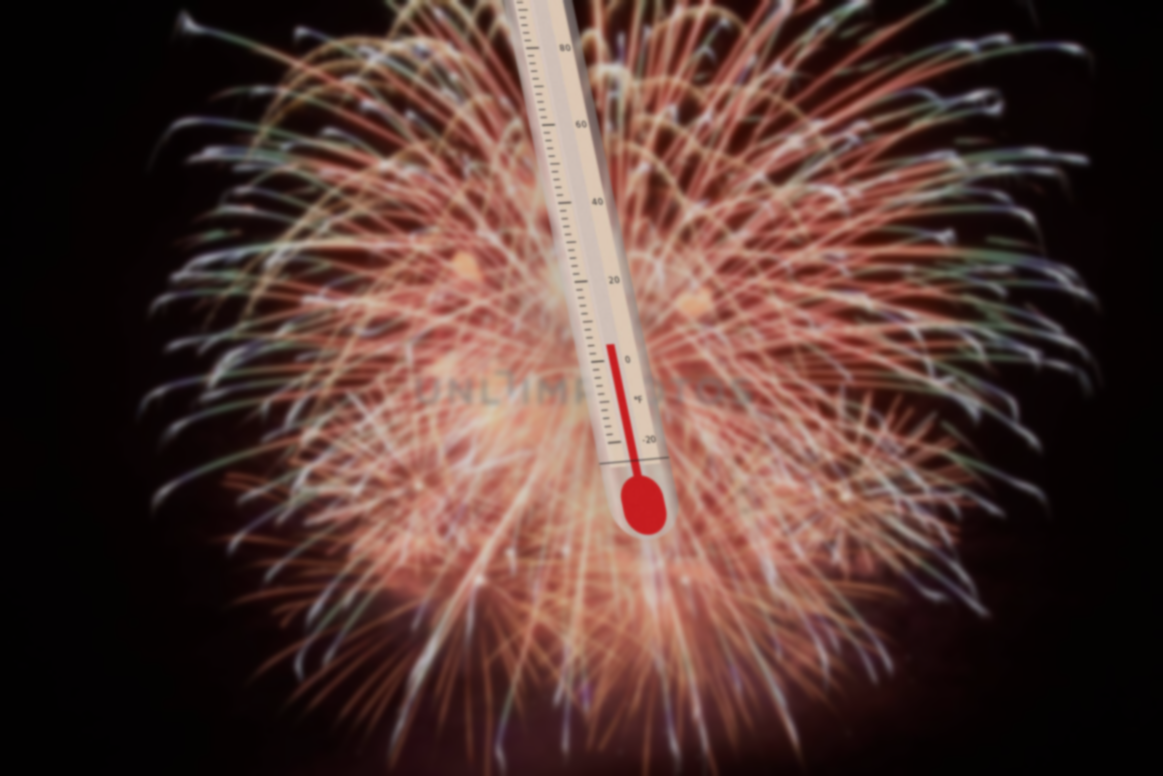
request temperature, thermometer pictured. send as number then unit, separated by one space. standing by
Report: 4 °F
